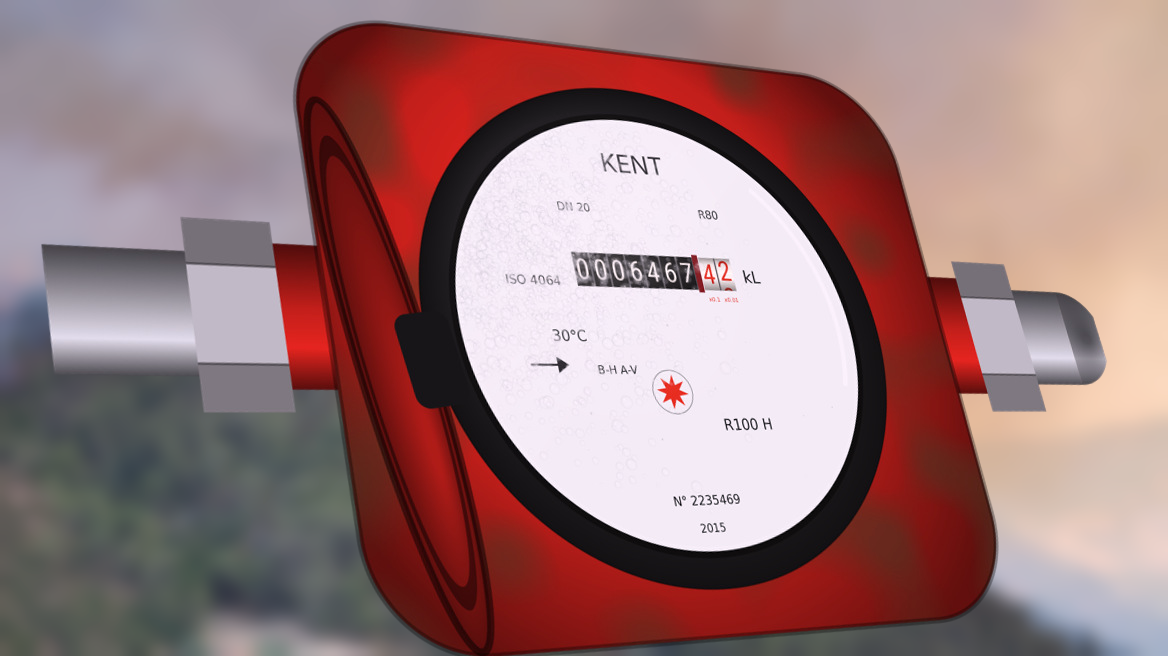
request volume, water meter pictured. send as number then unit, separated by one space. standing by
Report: 6467.42 kL
